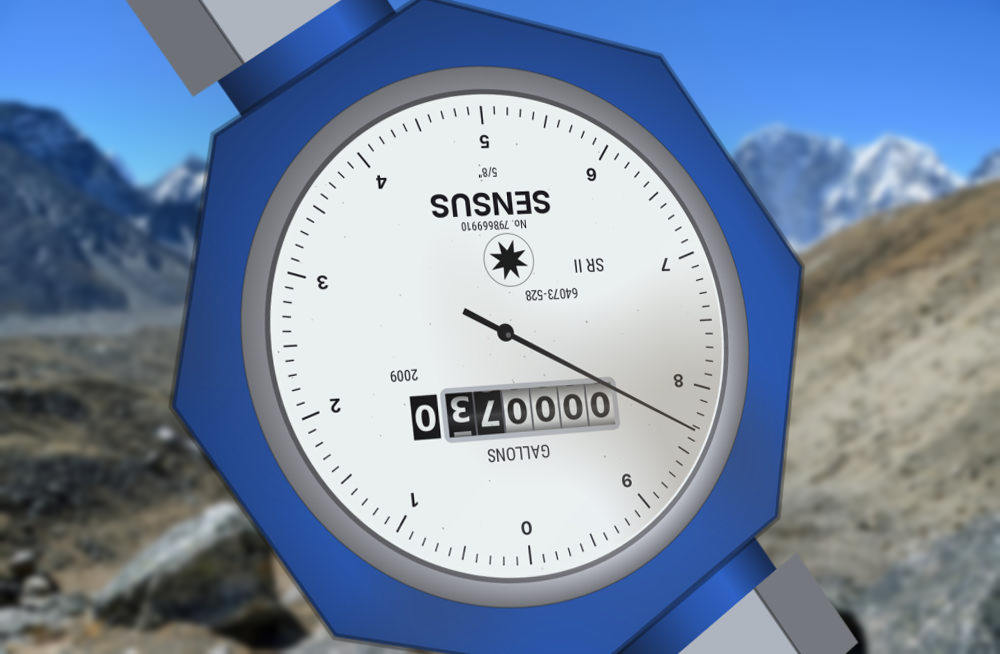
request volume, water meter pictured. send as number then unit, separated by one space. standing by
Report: 728.3 gal
